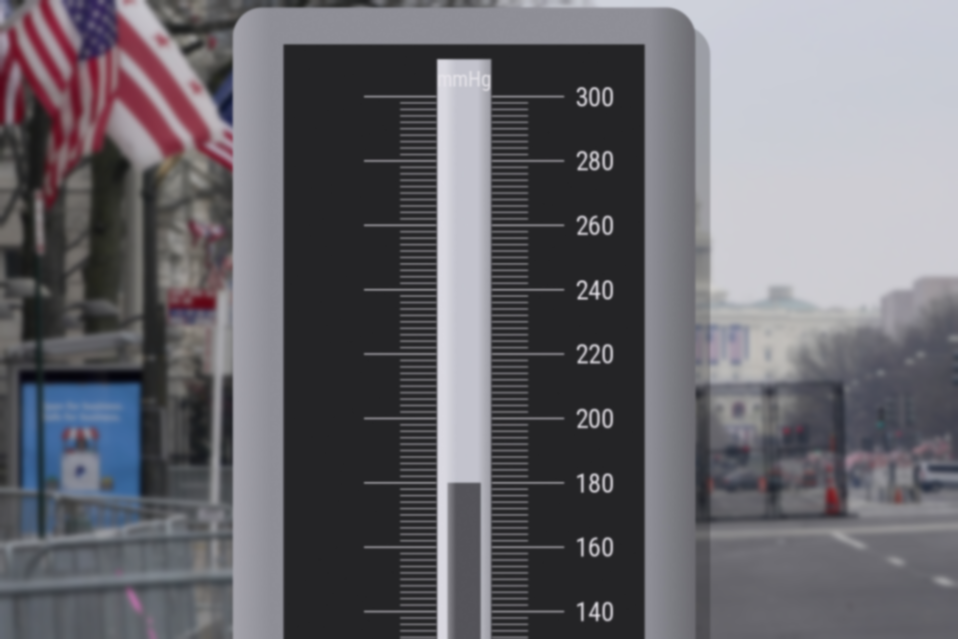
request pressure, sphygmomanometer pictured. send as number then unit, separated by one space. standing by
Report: 180 mmHg
